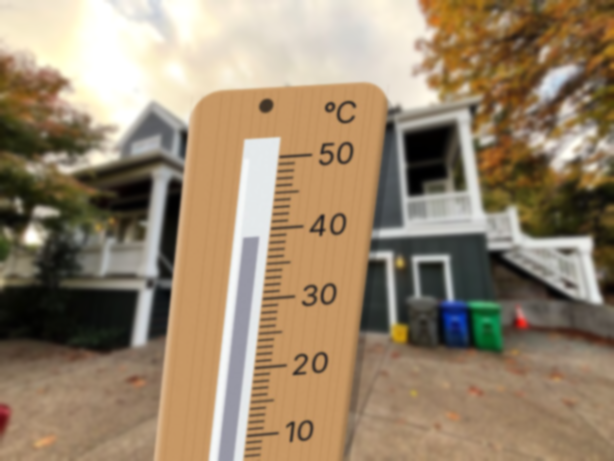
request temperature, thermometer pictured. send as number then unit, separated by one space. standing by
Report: 39 °C
